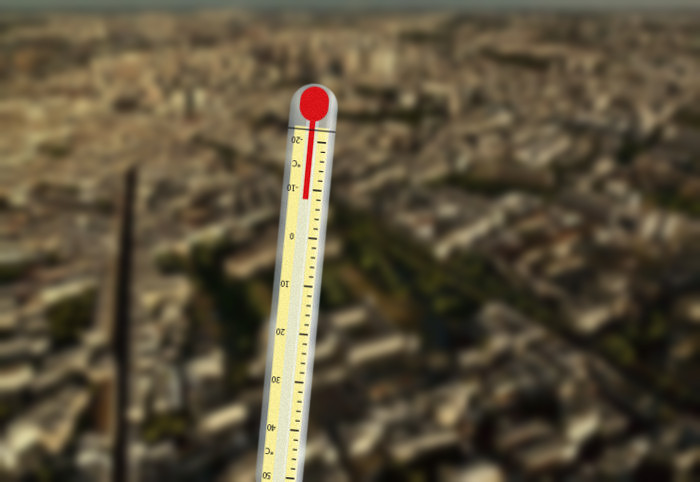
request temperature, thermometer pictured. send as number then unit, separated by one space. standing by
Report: -8 °C
